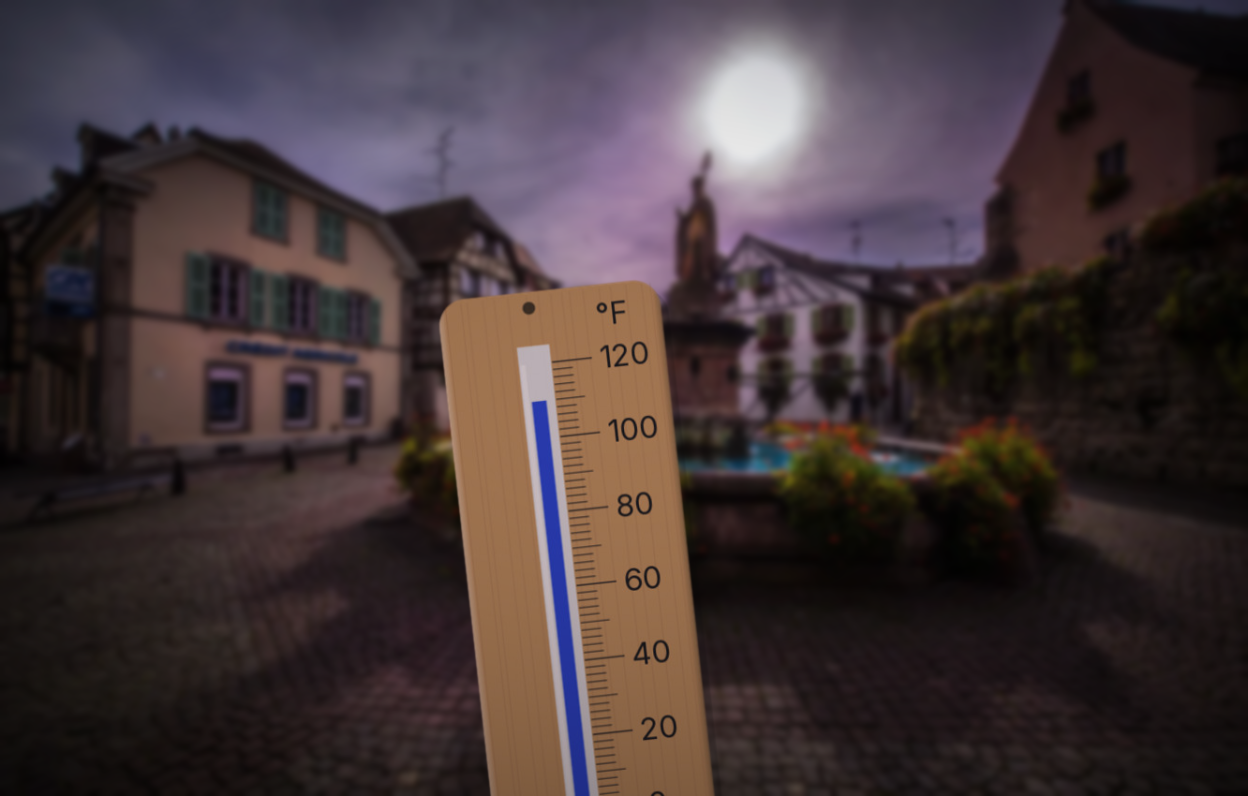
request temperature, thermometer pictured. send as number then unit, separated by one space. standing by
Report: 110 °F
